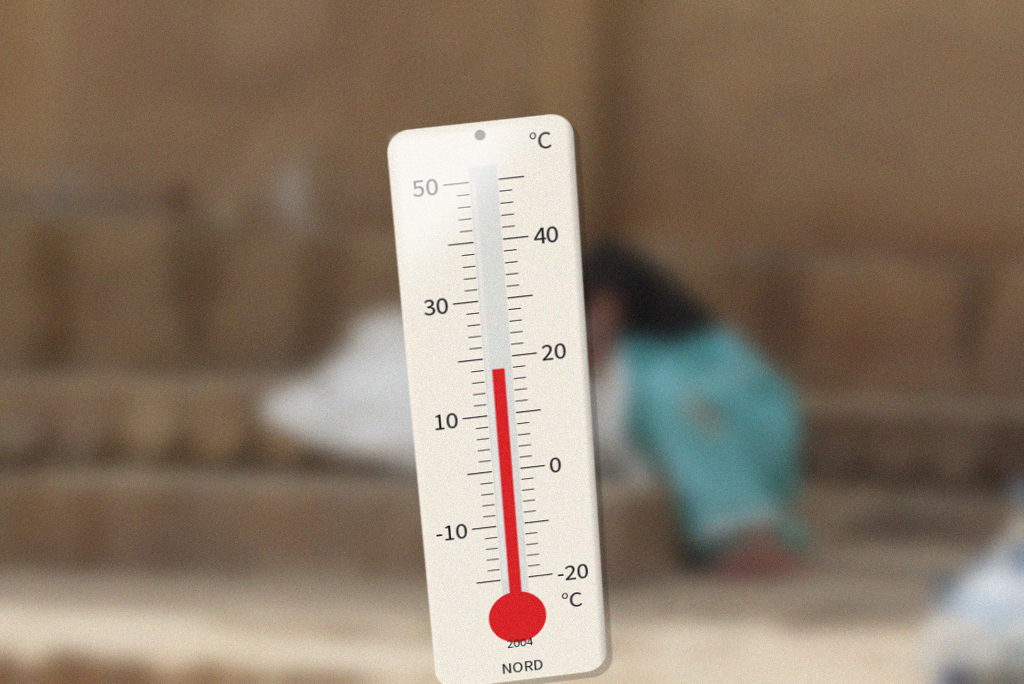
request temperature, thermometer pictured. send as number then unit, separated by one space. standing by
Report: 18 °C
